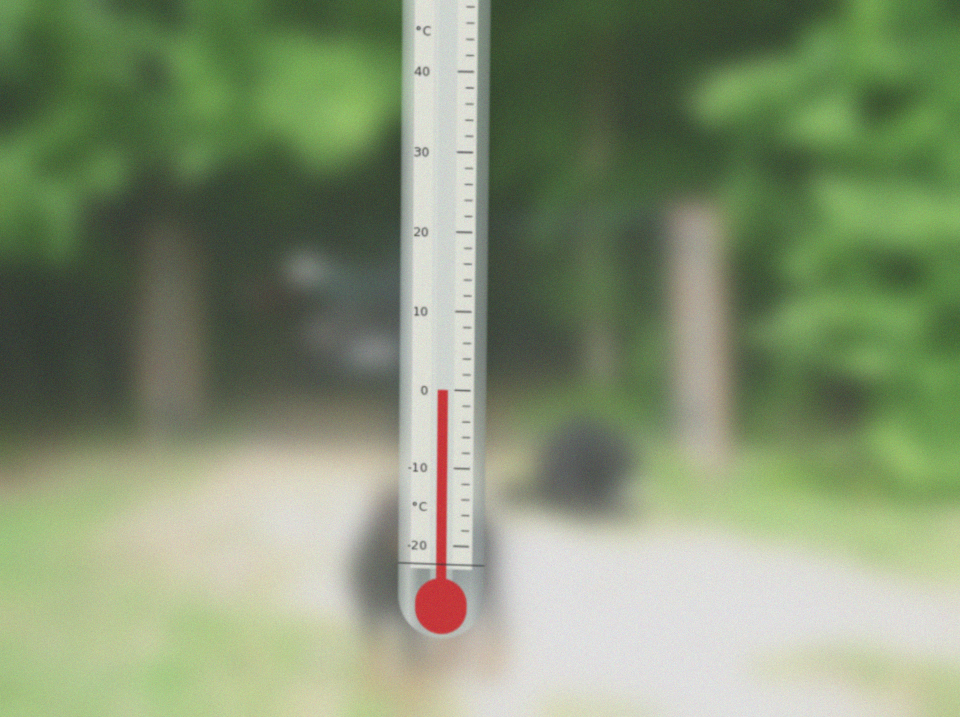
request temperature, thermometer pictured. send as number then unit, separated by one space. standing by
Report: 0 °C
